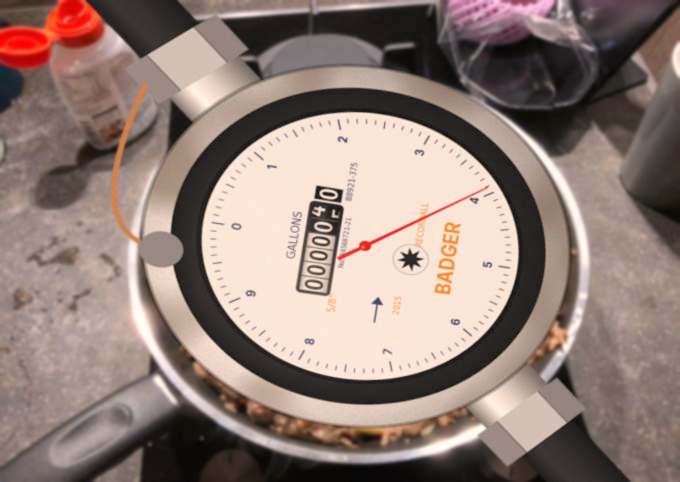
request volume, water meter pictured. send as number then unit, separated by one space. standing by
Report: 43.9 gal
